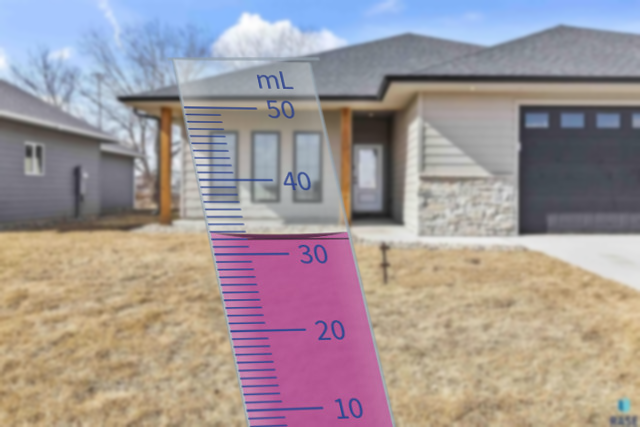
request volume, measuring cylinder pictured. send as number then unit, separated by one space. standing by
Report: 32 mL
